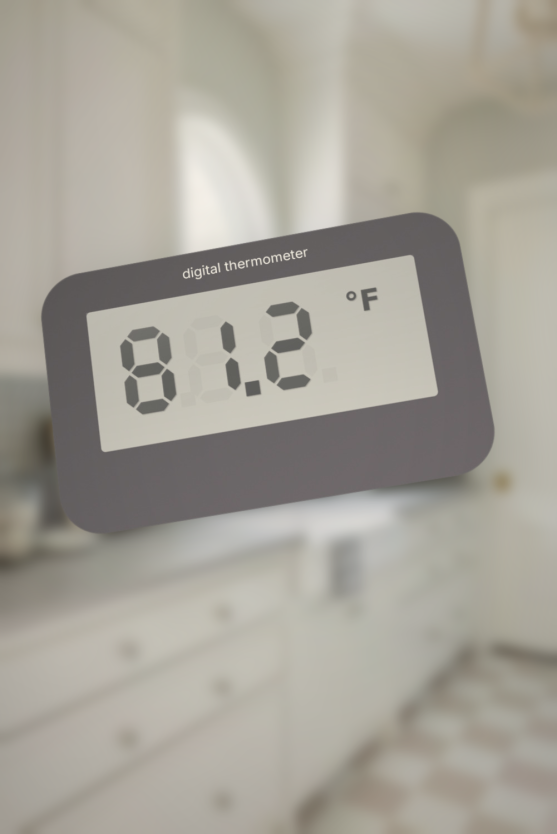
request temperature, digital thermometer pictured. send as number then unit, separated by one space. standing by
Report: 81.2 °F
